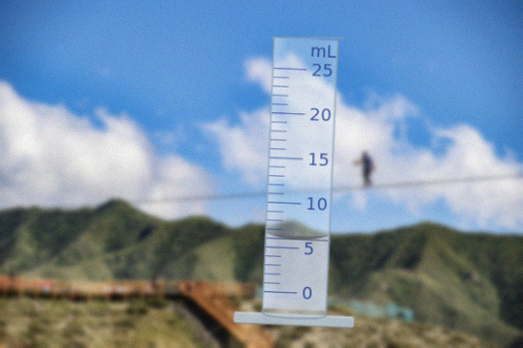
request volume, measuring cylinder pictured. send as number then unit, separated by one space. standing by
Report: 6 mL
